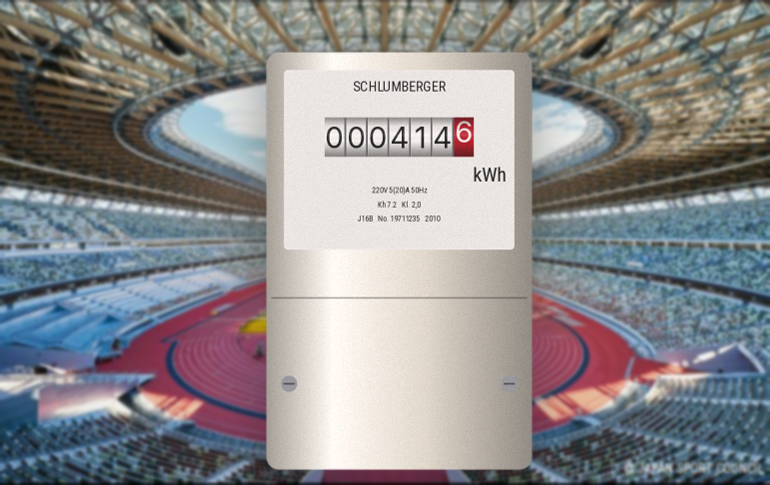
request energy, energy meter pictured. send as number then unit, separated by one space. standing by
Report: 414.6 kWh
